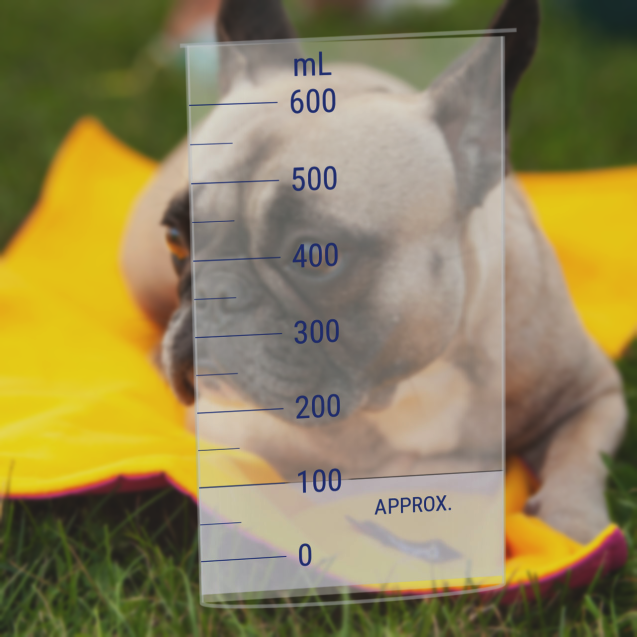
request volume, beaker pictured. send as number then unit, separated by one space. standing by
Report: 100 mL
